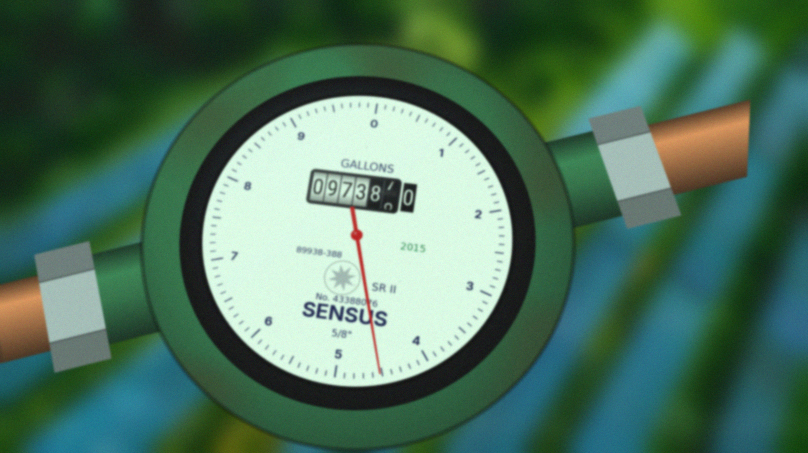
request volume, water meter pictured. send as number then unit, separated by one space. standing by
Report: 973874.5 gal
